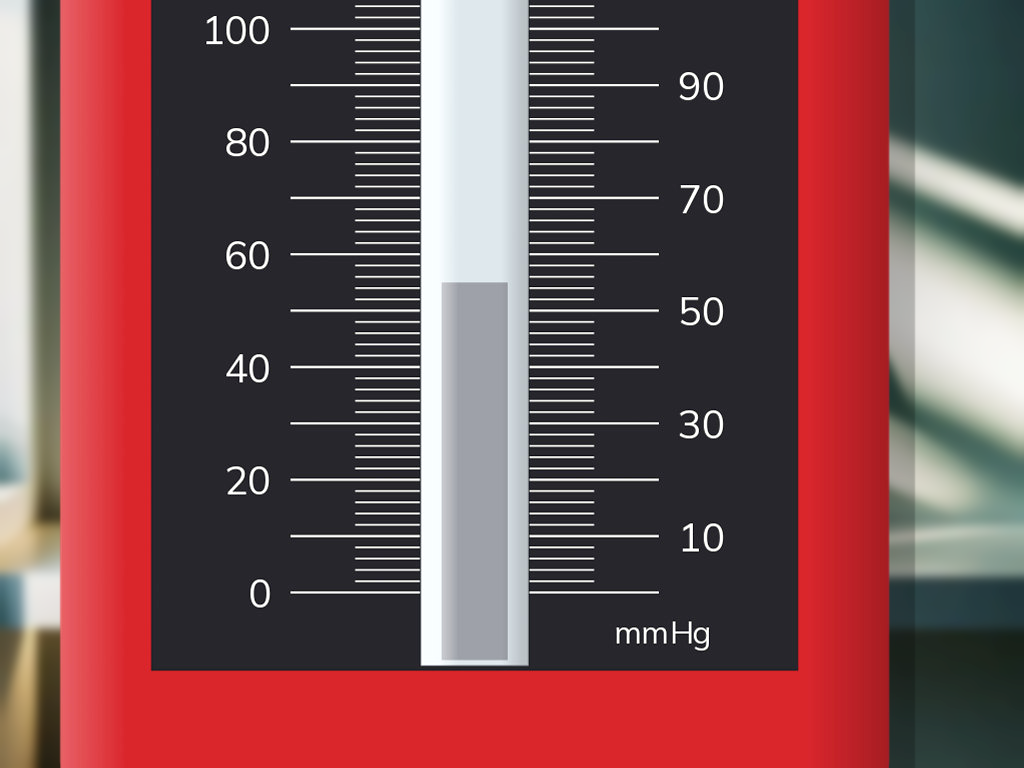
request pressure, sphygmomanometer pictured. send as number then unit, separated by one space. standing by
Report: 55 mmHg
